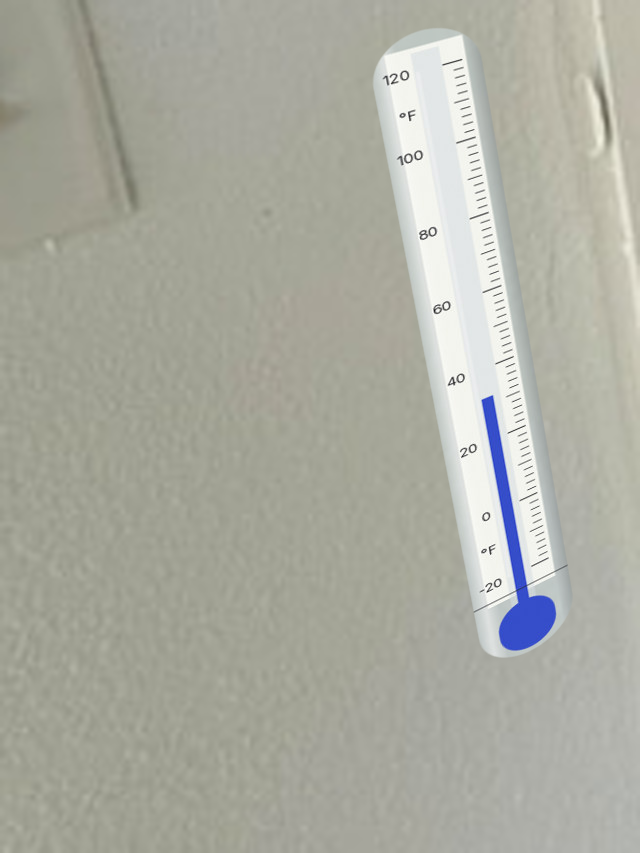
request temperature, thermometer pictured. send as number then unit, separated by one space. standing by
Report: 32 °F
